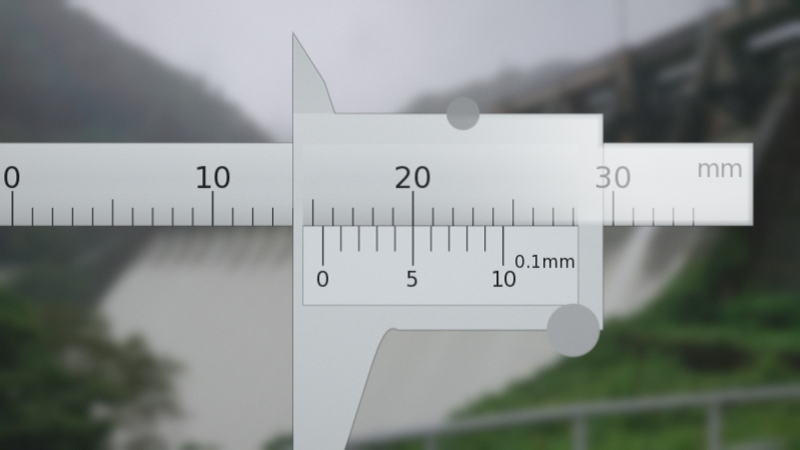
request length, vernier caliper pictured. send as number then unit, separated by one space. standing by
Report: 15.5 mm
